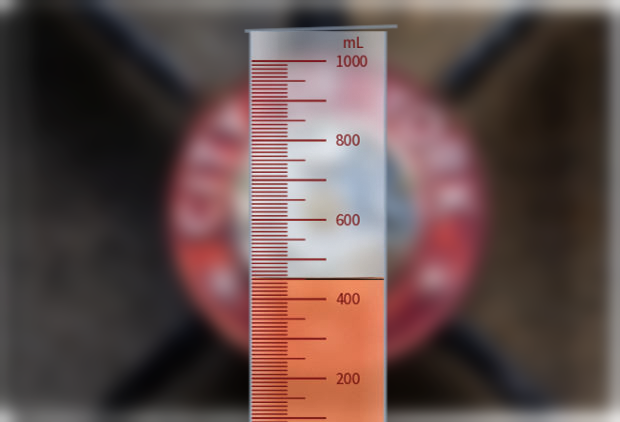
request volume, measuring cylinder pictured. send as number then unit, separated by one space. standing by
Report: 450 mL
